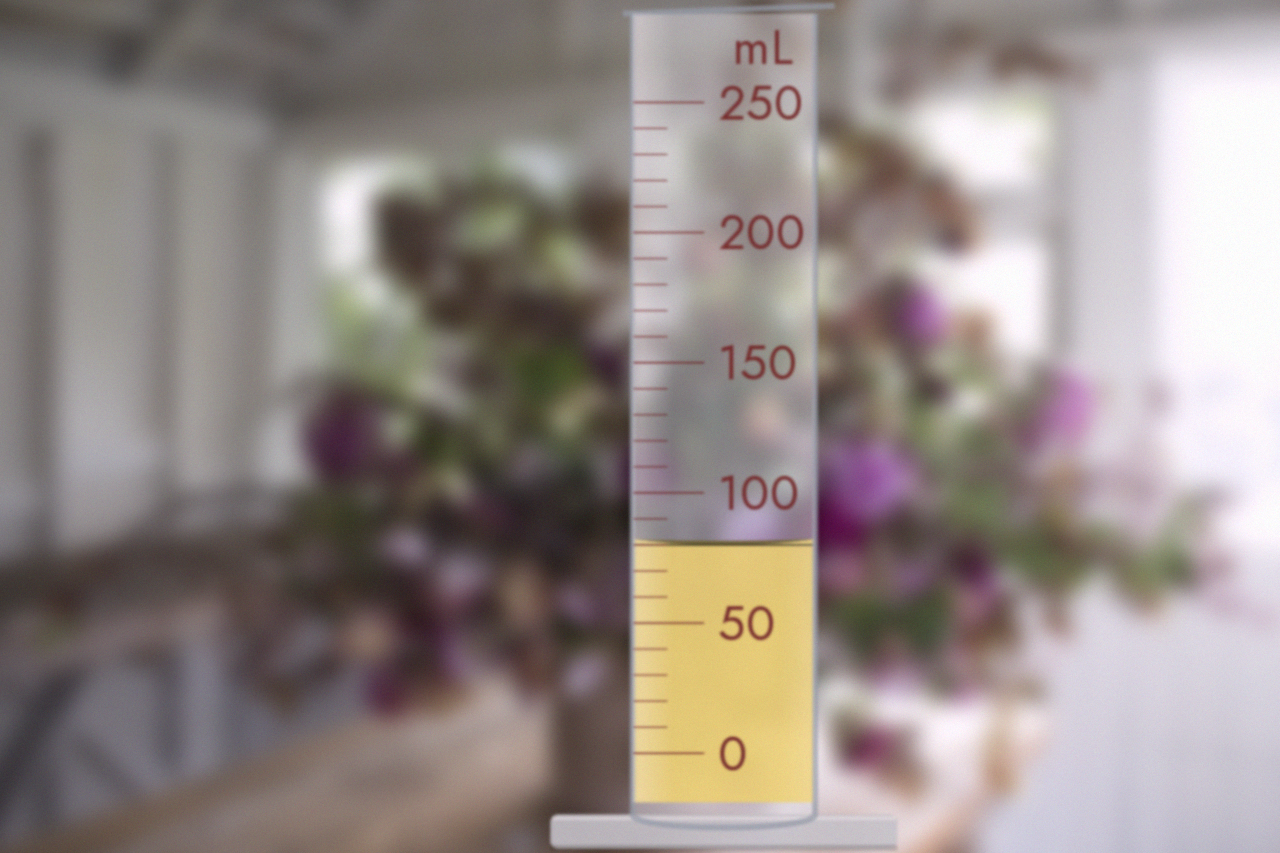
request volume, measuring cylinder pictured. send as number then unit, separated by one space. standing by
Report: 80 mL
